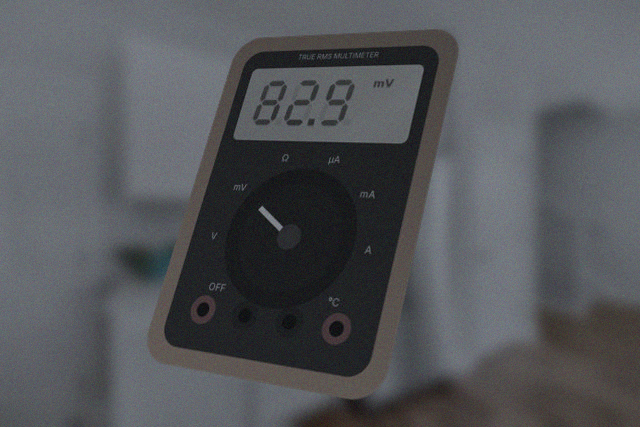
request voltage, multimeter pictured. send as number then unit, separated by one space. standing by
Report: 82.9 mV
